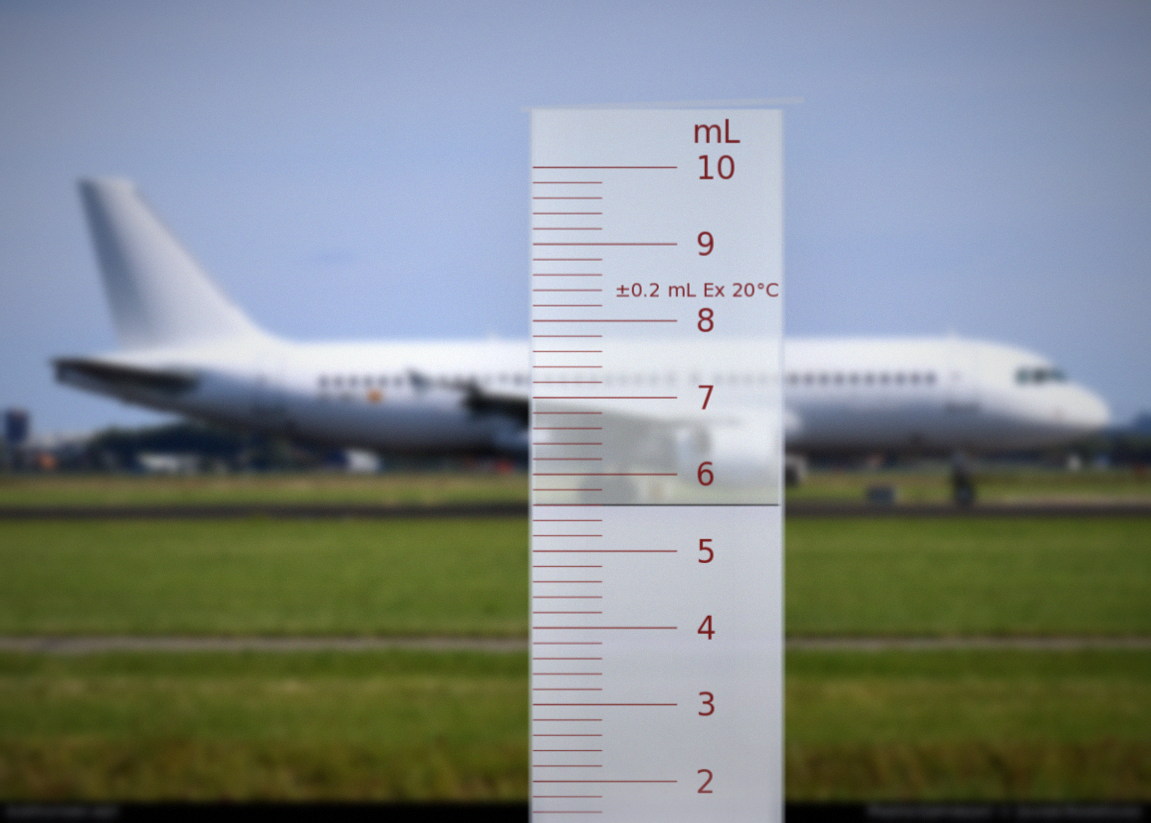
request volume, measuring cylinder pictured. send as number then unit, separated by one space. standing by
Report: 5.6 mL
